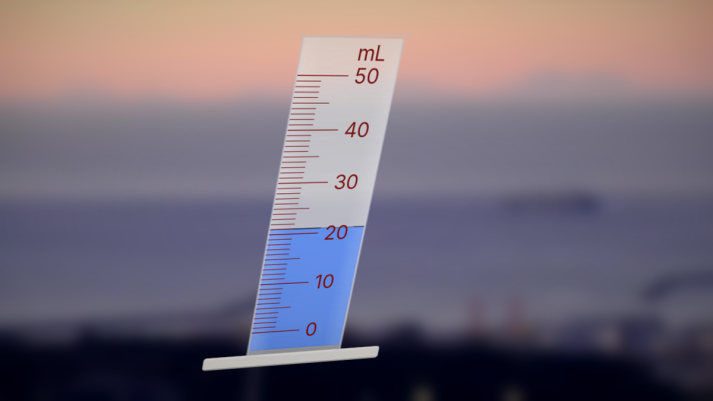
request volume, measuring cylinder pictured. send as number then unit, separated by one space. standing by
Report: 21 mL
